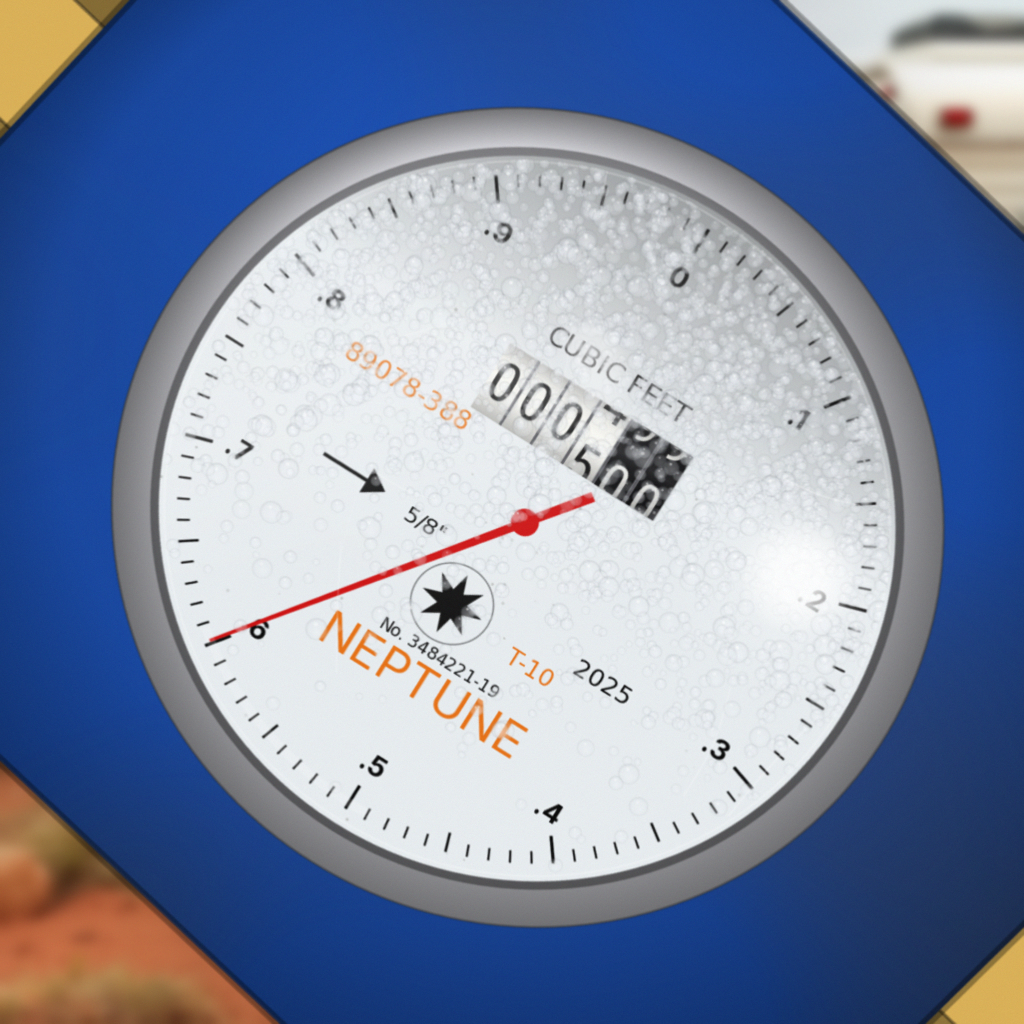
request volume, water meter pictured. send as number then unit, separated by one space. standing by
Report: 499.60 ft³
